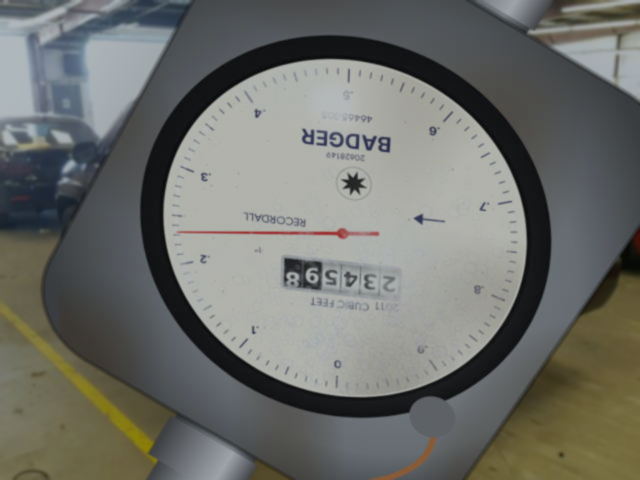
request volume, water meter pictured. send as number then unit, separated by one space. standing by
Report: 234598.23 ft³
